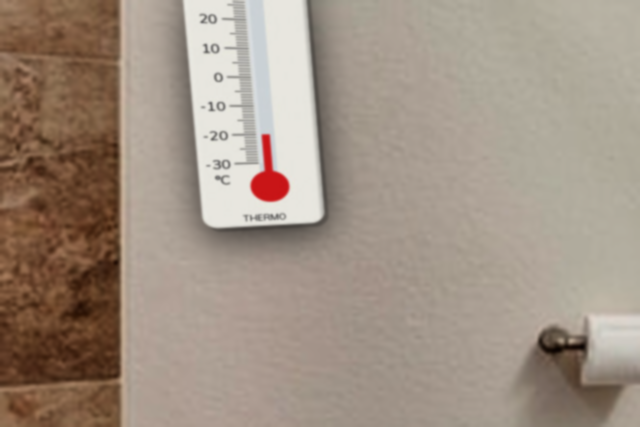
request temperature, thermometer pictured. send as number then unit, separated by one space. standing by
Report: -20 °C
